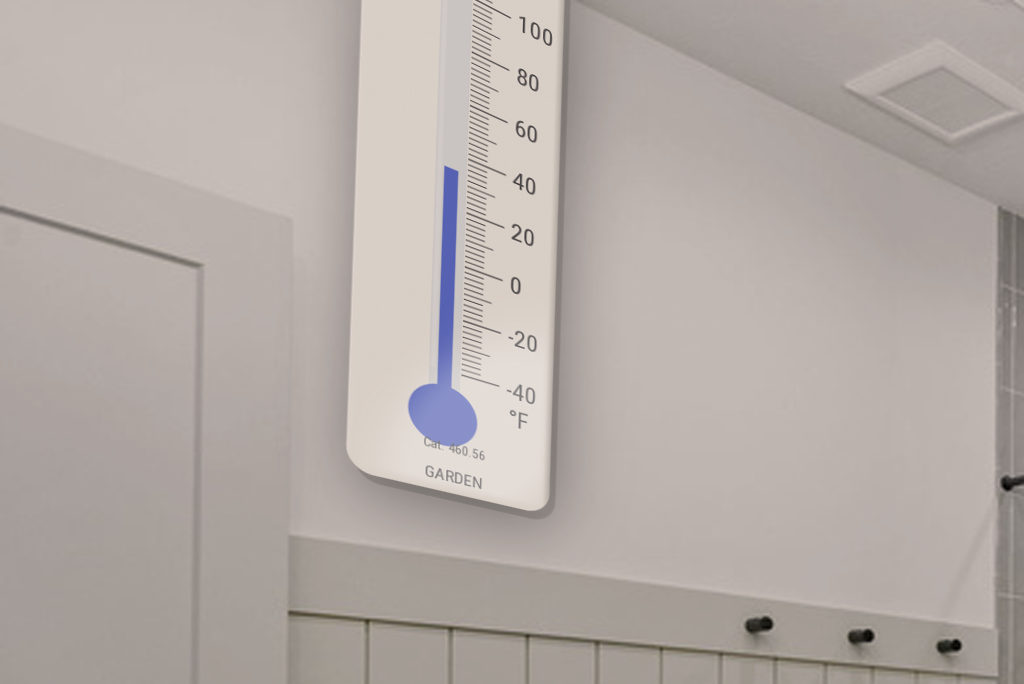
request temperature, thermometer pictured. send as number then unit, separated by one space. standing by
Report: 34 °F
